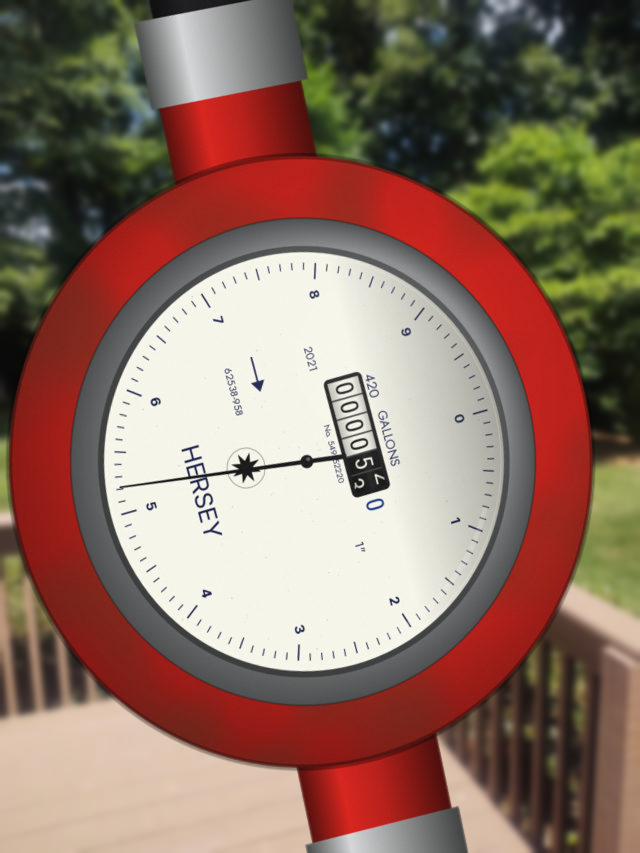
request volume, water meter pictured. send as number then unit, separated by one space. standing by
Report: 525.2 gal
